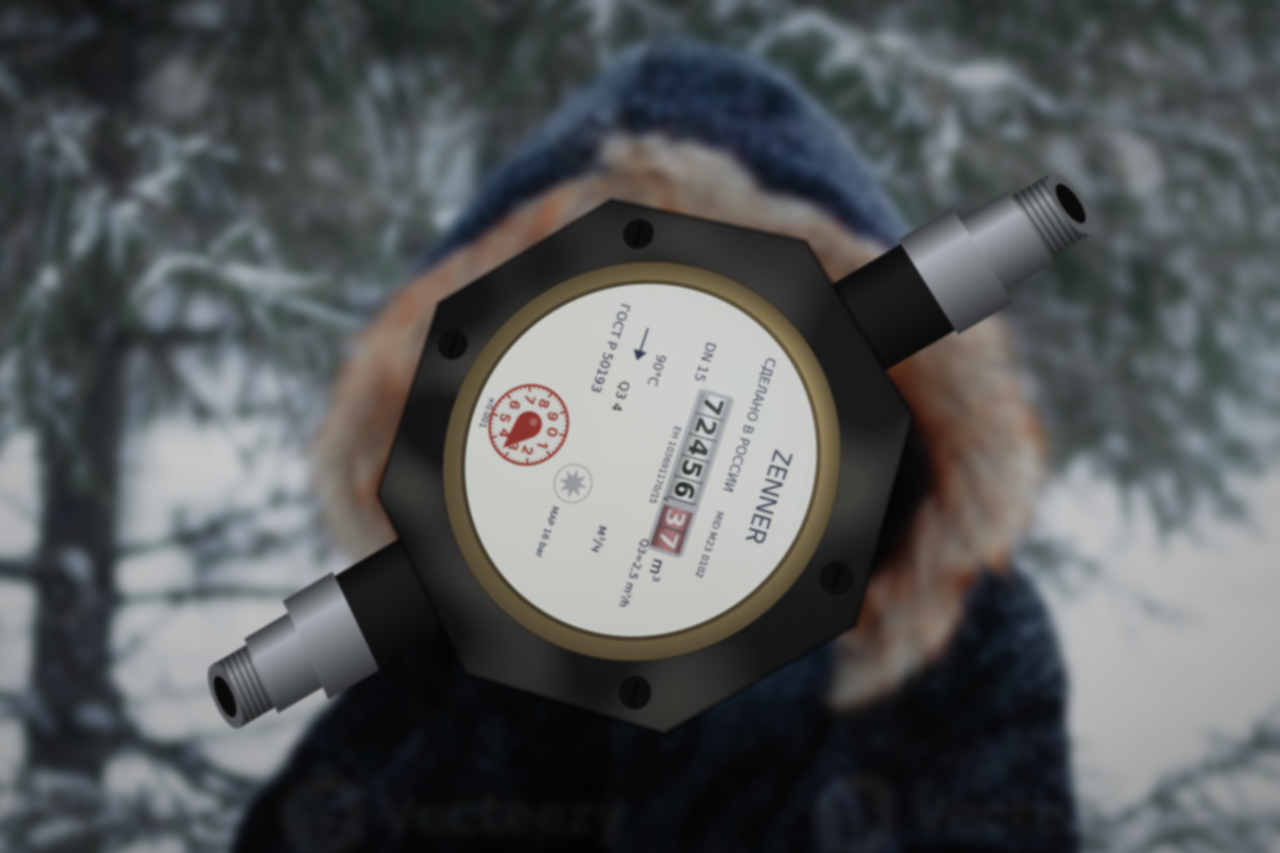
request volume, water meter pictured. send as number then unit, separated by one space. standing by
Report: 72456.373 m³
